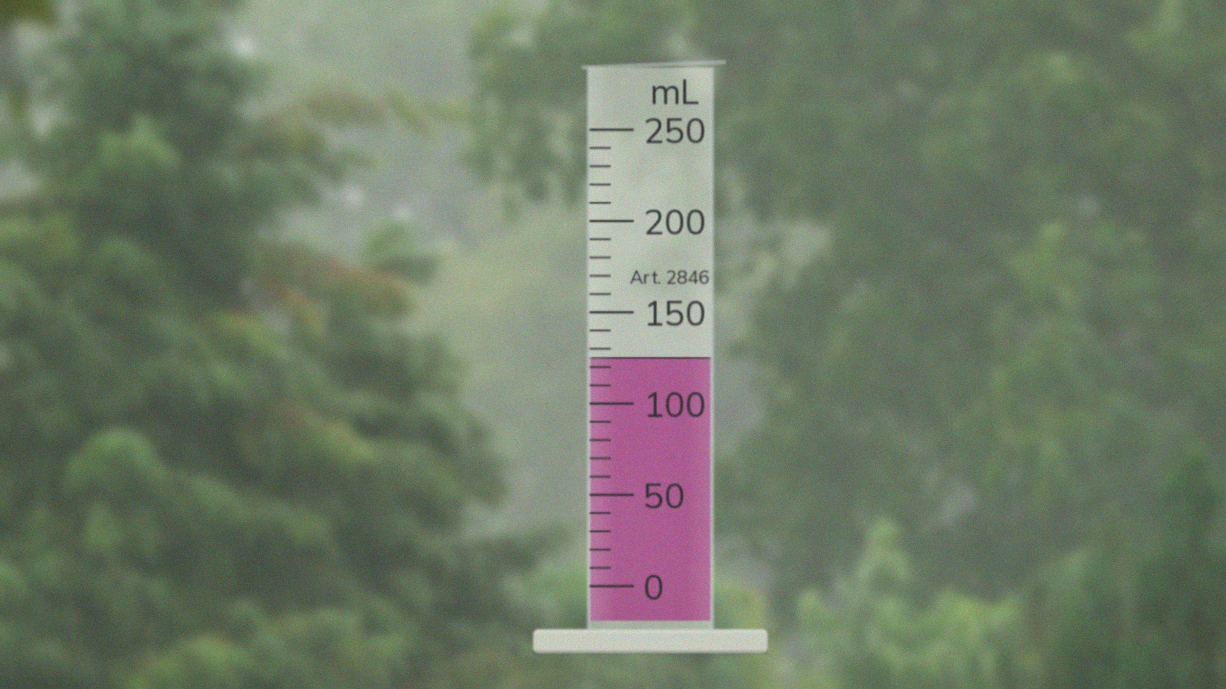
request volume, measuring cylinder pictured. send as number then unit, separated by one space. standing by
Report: 125 mL
